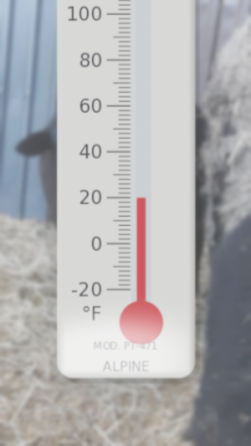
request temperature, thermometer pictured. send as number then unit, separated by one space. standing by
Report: 20 °F
